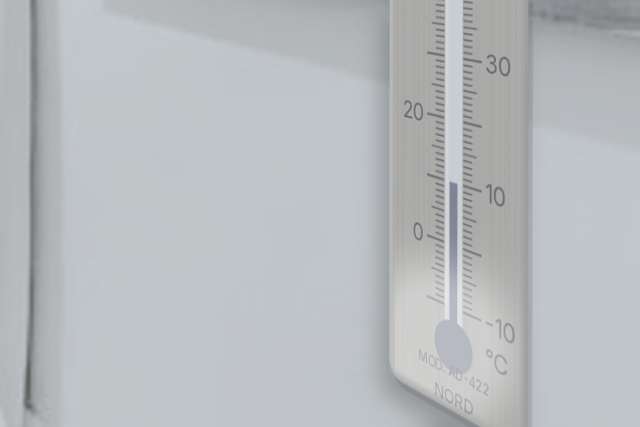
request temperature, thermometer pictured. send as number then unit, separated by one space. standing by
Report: 10 °C
